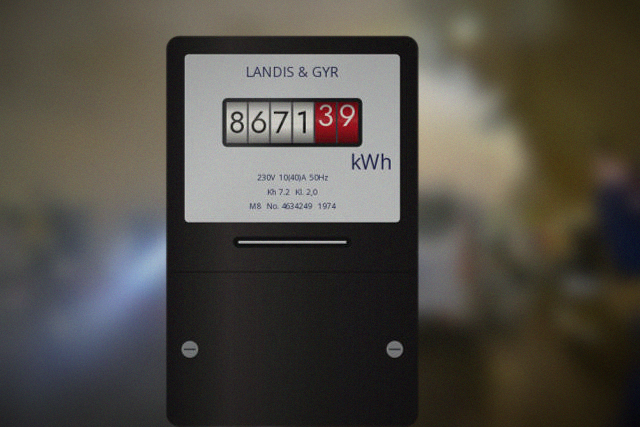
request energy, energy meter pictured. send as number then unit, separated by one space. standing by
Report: 8671.39 kWh
